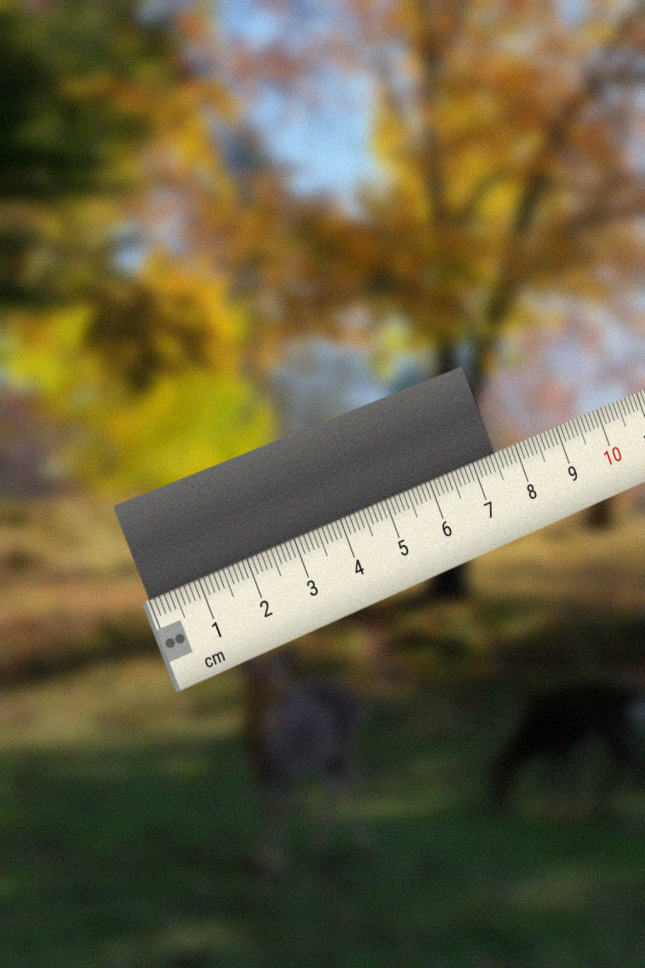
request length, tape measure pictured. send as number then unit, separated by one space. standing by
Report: 7.5 cm
